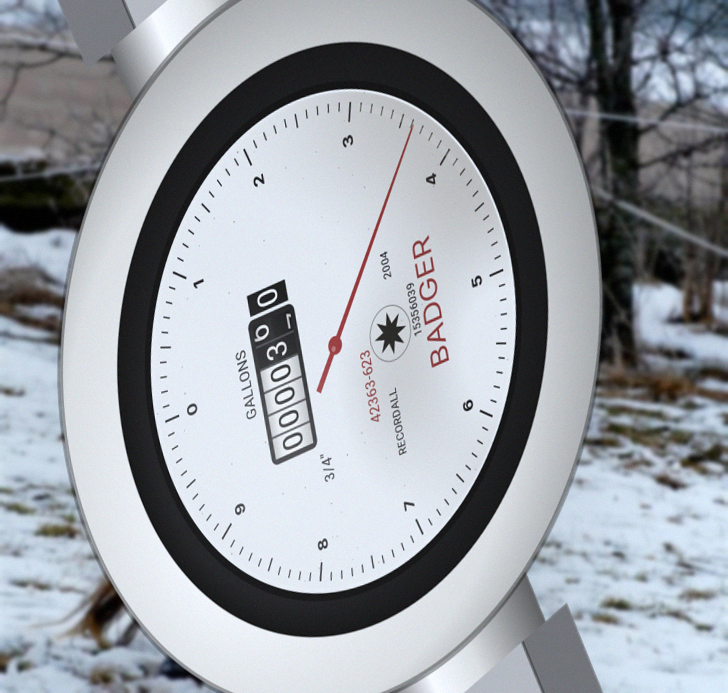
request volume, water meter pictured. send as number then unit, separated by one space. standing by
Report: 363.6 gal
